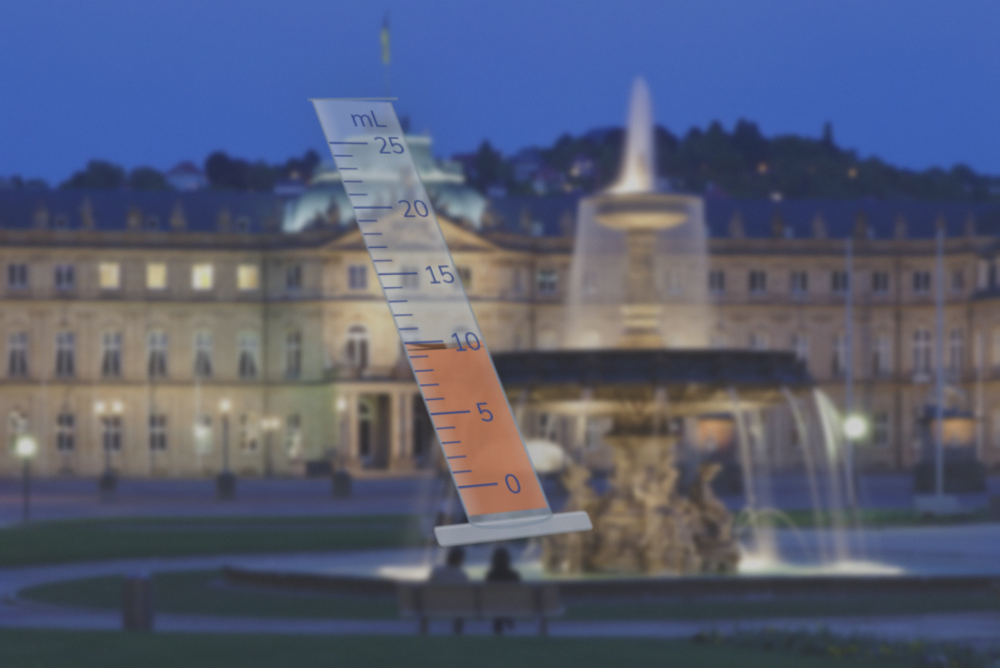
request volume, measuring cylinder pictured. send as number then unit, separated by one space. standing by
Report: 9.5 mL
